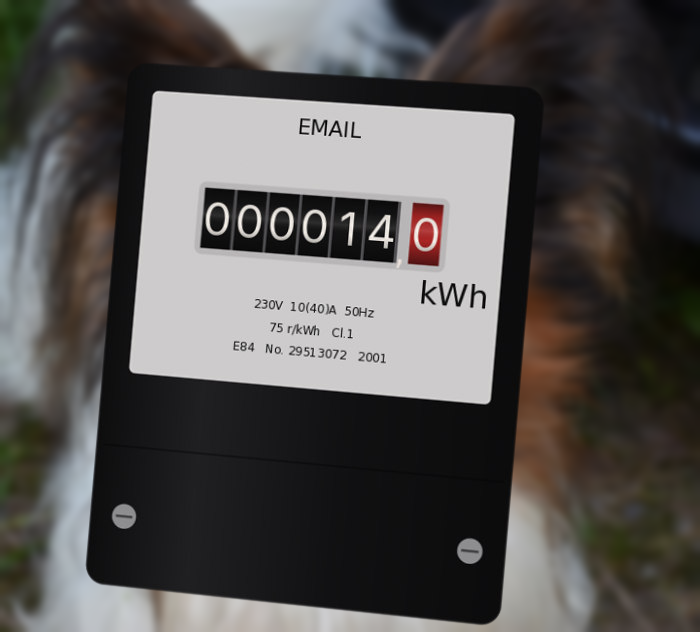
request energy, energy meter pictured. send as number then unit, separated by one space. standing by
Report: 14.0 kWh
